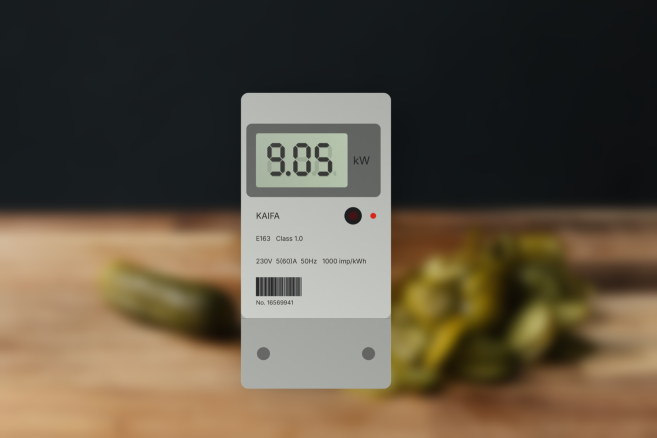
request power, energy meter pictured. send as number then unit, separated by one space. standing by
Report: 9.05 kW
